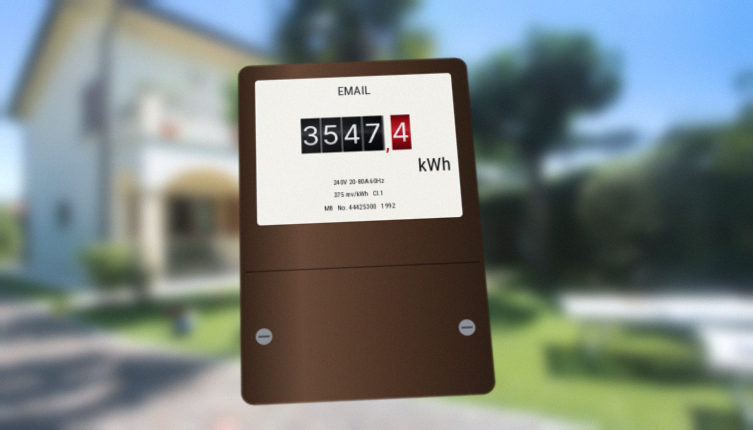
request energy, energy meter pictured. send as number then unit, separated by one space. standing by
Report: 3547.4 kWh
